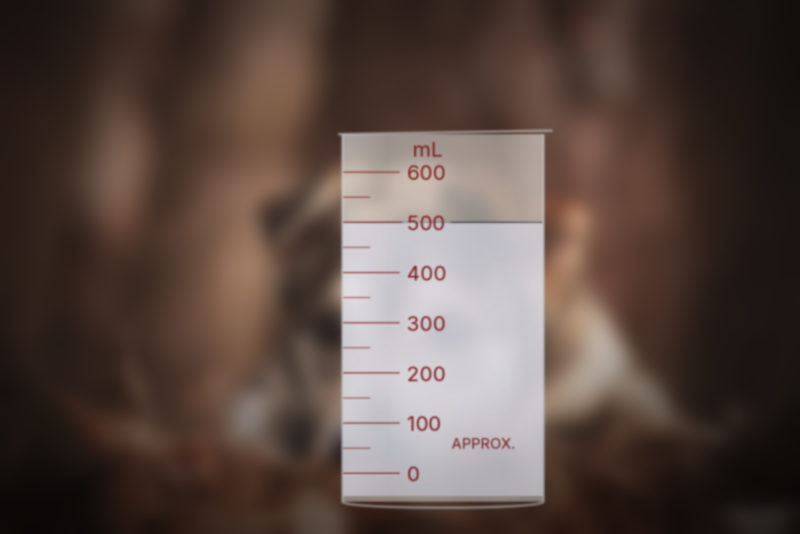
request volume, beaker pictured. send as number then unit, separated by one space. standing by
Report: 500 mL
